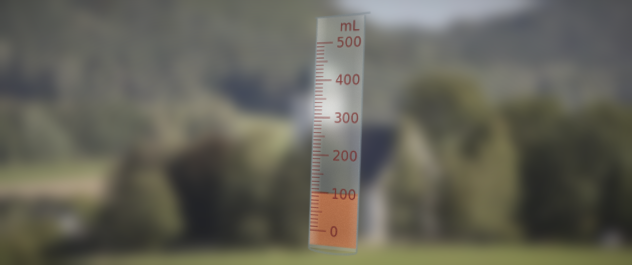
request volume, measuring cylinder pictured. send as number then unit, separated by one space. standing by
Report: 100 mL
